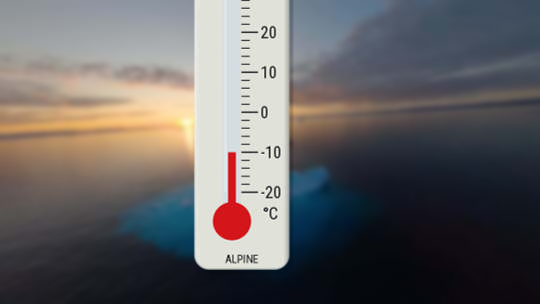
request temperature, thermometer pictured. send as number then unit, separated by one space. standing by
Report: -10 °C
